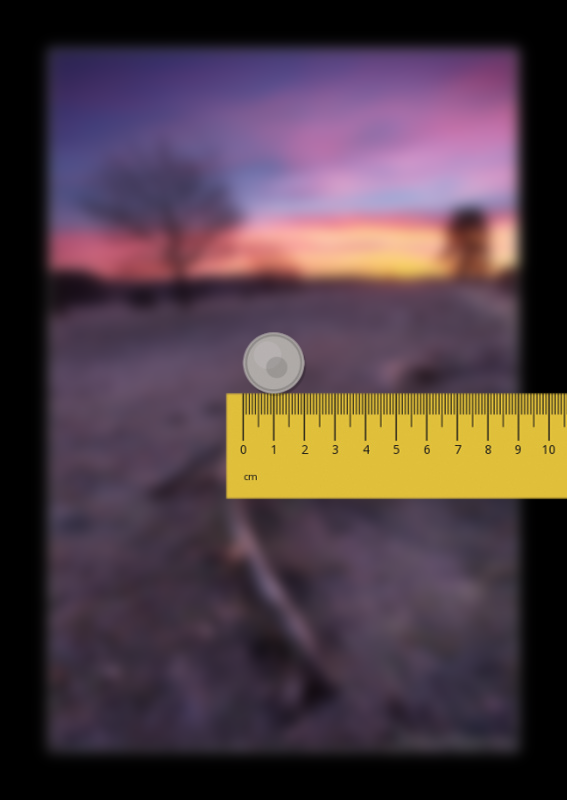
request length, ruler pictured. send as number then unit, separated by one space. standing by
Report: 2 cm
